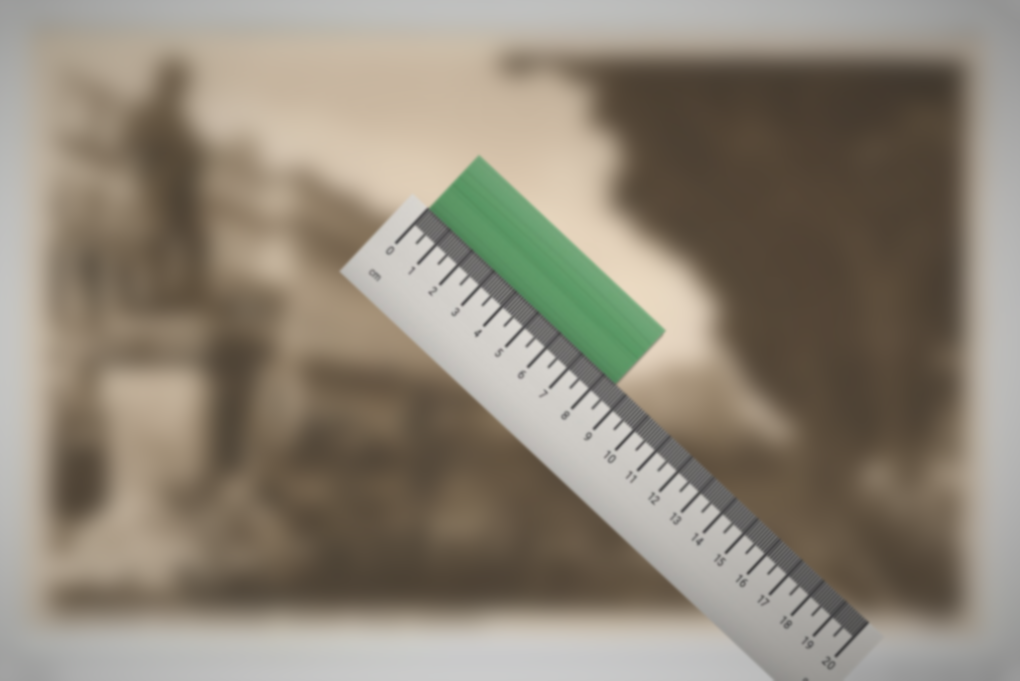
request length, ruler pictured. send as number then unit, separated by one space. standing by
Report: 8.5 cm
